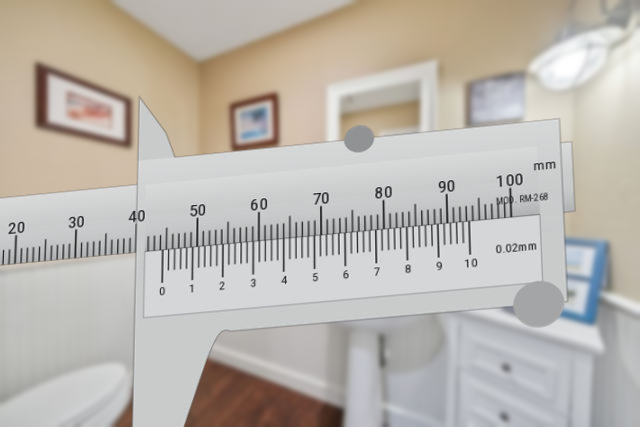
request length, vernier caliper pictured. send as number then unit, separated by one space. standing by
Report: 44.4 mm
